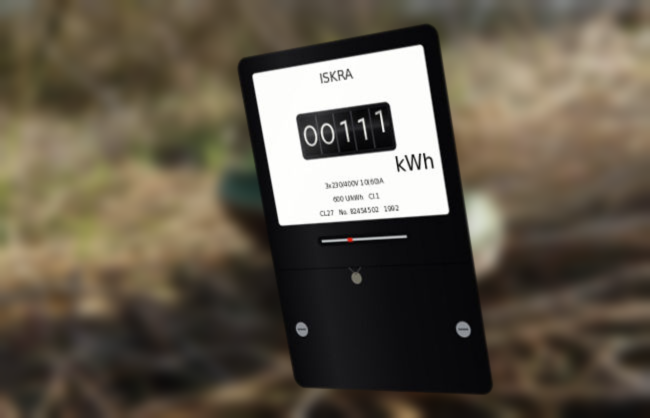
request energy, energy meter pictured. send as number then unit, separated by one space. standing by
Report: 111 kWh
